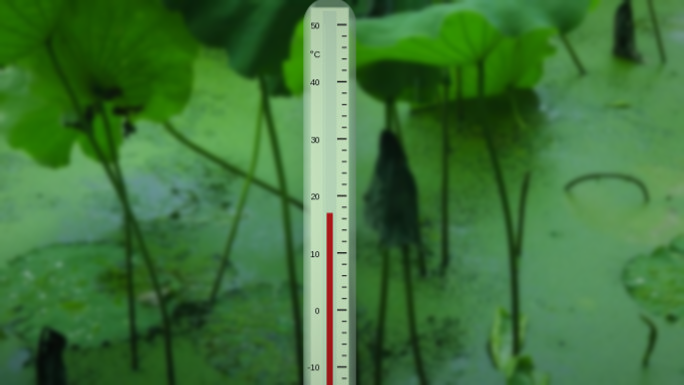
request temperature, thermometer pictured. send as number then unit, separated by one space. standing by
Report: 17 °C
